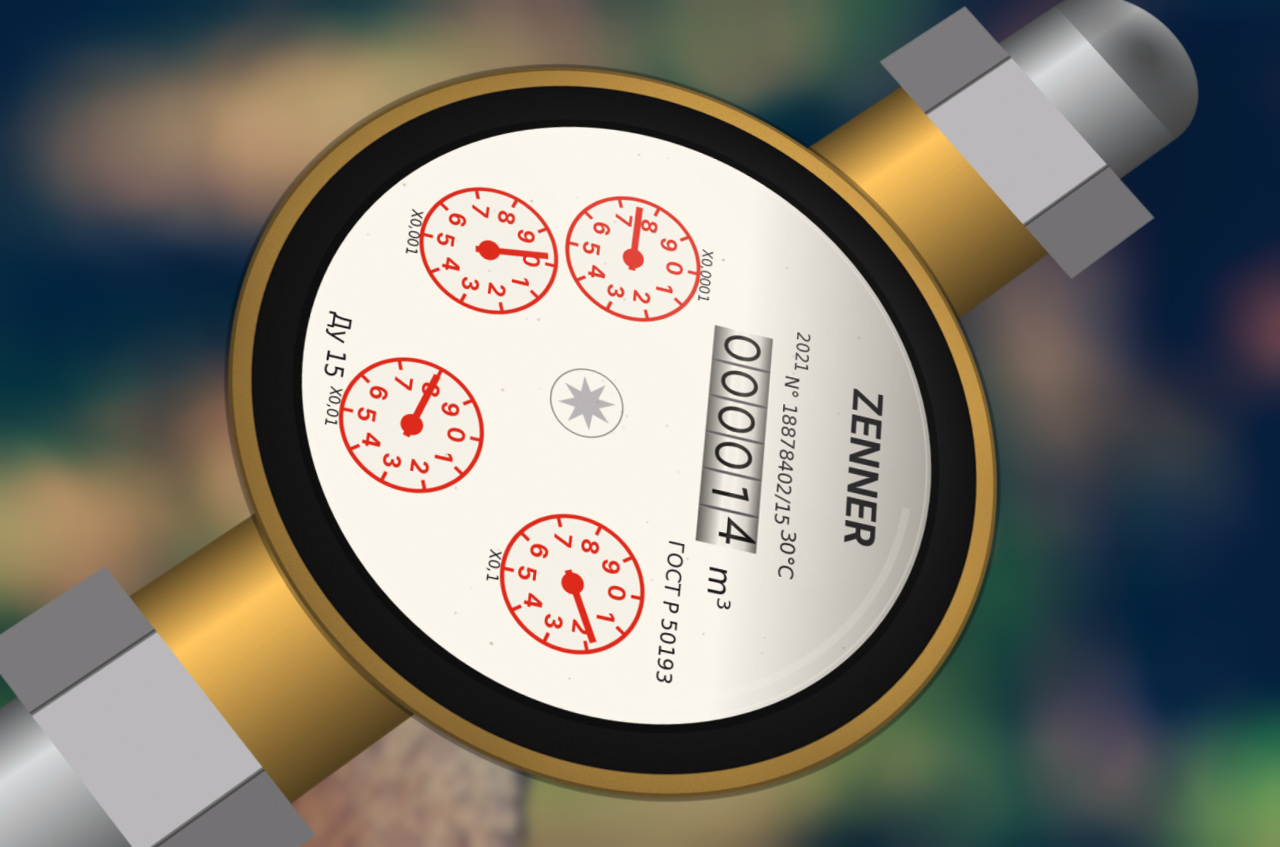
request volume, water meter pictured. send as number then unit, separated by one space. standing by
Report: 14.1797 m³
